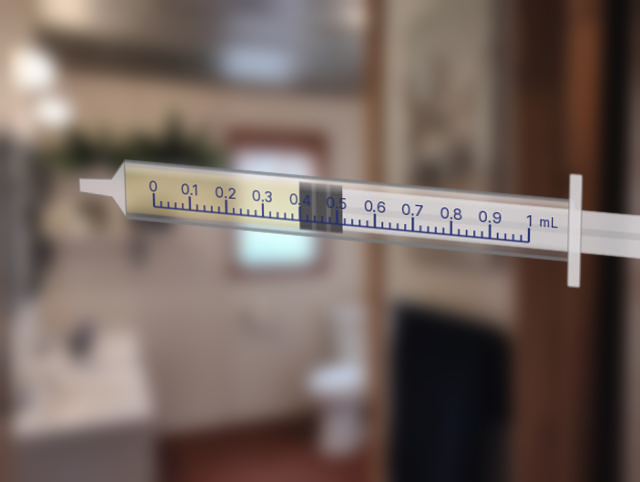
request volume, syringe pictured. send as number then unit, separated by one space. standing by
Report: 0.4 mL
